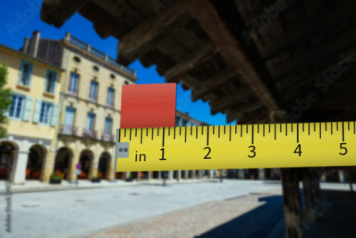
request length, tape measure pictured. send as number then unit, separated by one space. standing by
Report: 1.25 in
